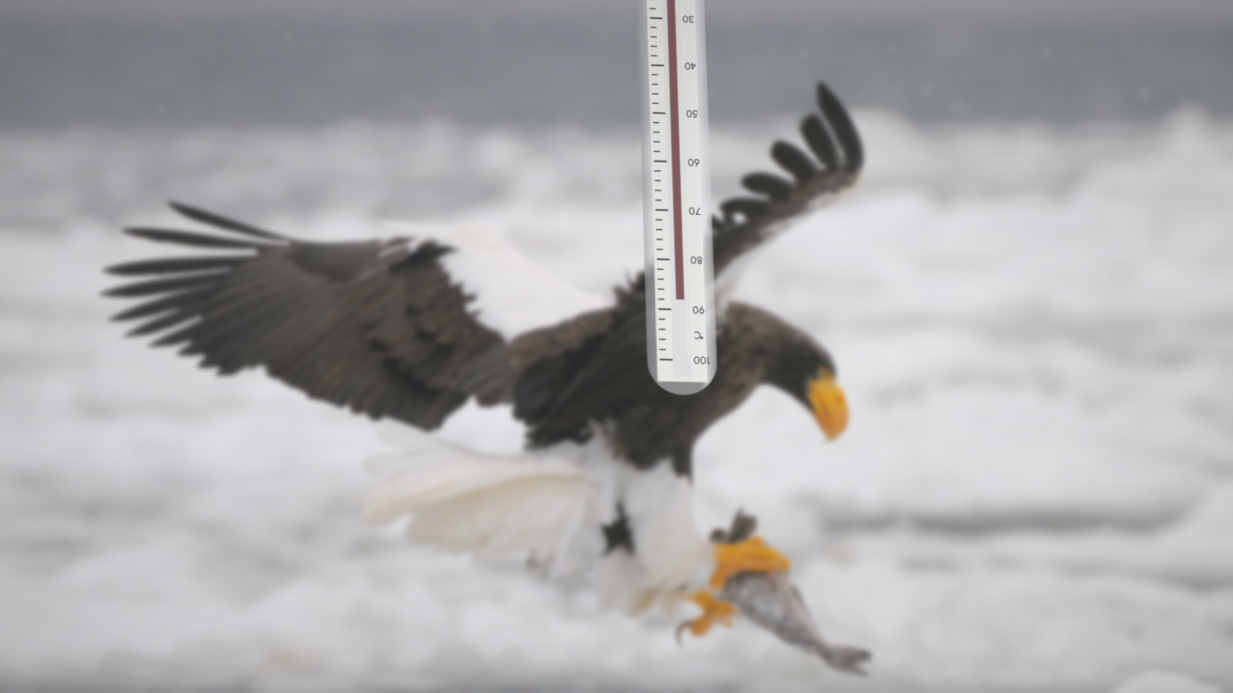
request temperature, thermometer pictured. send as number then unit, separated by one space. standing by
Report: 88 °C
